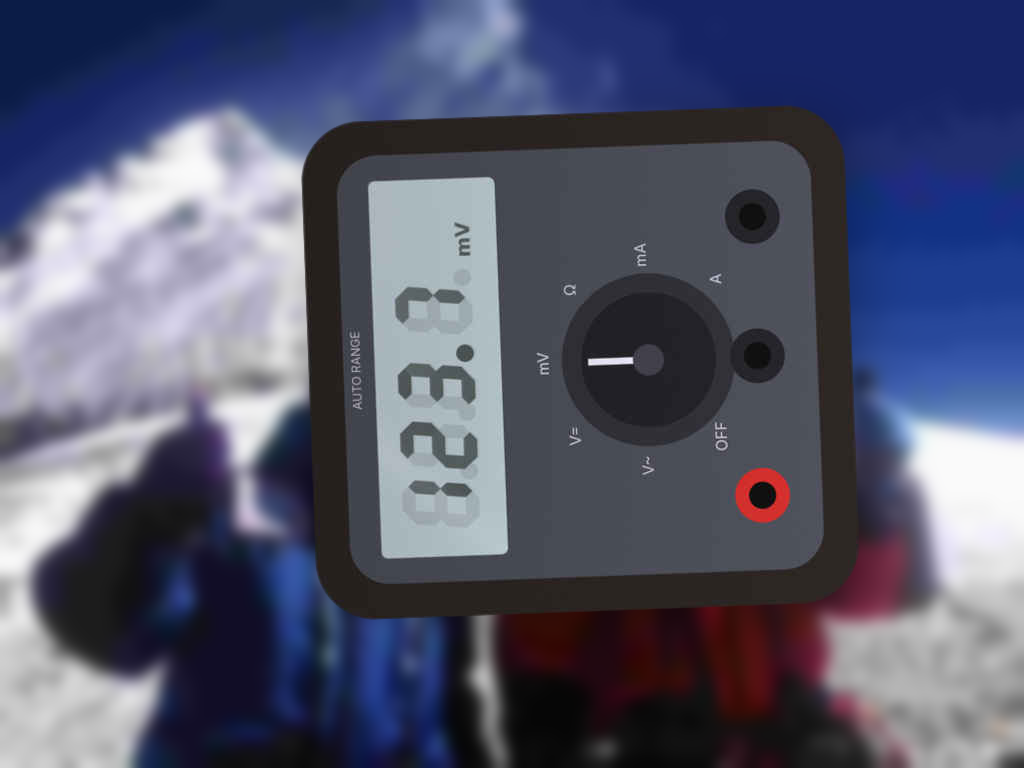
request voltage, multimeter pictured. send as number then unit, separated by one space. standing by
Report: 123.7 mV
